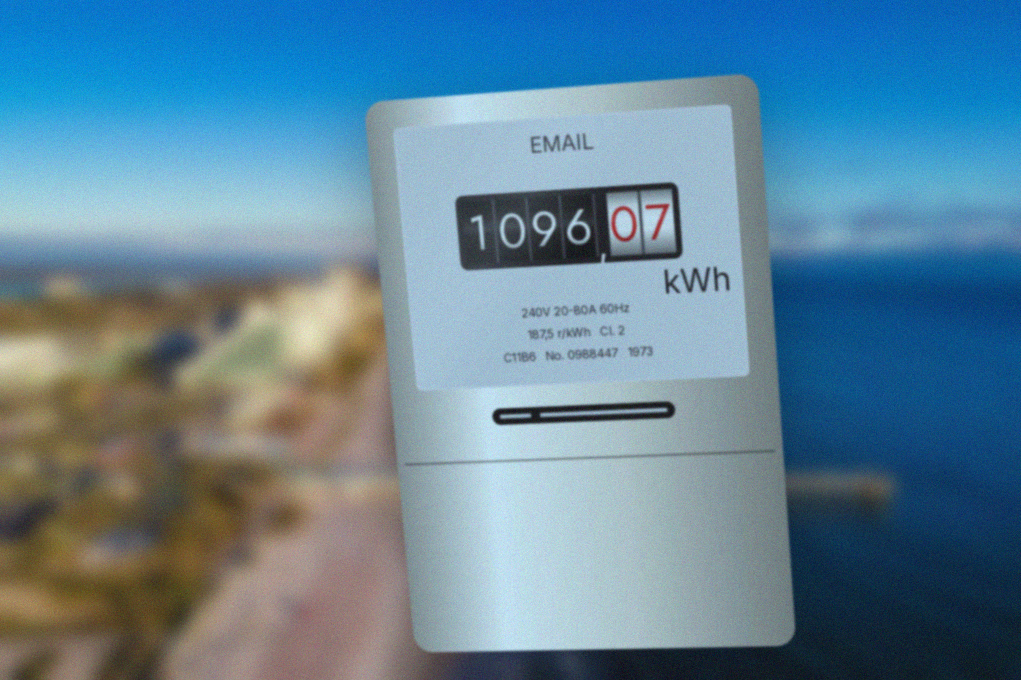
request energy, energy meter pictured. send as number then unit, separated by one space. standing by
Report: 1096.07 kWh
